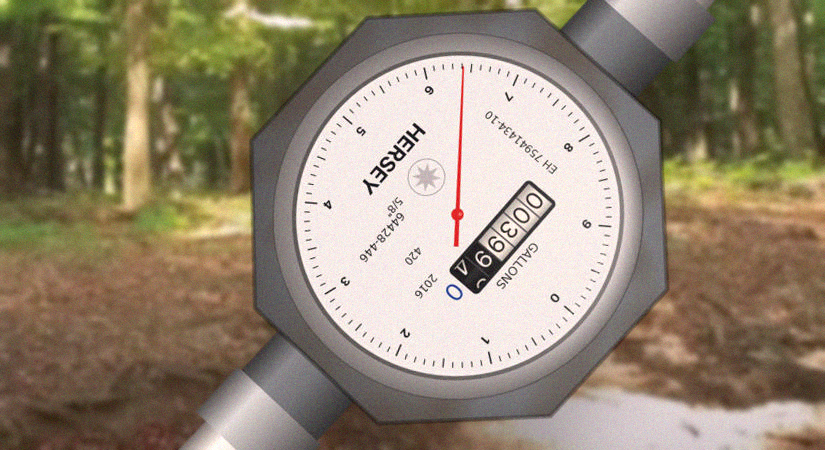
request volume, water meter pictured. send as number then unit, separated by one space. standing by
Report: 39936.4 gal
